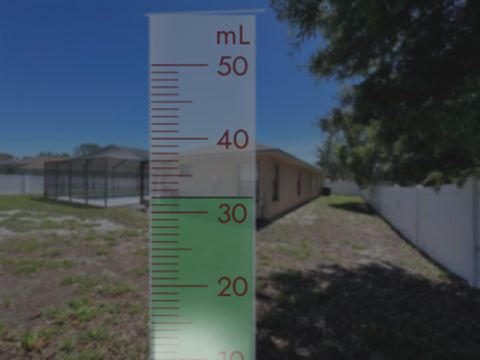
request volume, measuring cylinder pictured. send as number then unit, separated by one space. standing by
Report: 32 mL
